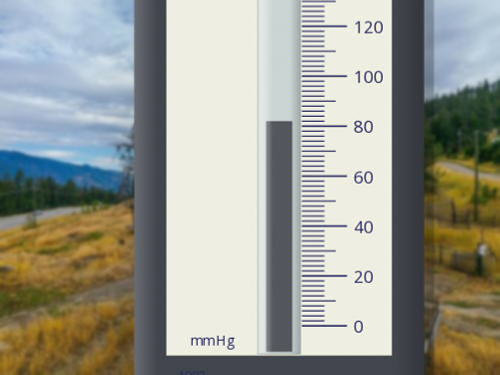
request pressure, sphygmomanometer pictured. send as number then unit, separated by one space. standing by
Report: 82 mmHg
